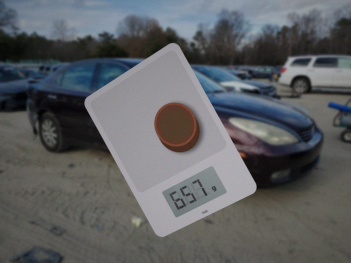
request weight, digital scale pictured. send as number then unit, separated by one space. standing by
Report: 657 g
